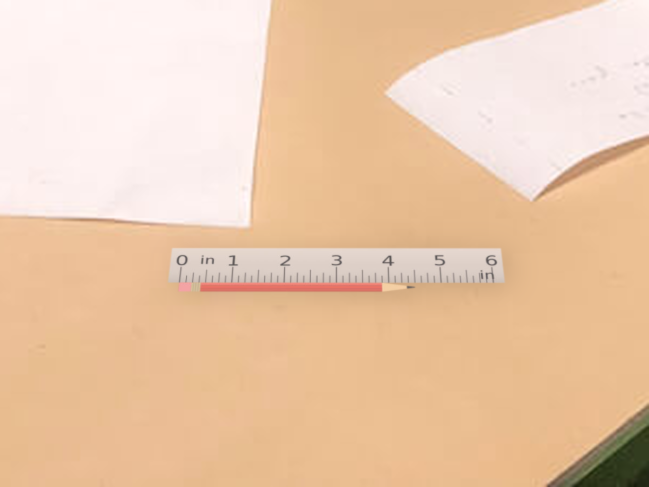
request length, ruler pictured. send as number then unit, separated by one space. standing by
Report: 4.5 in
